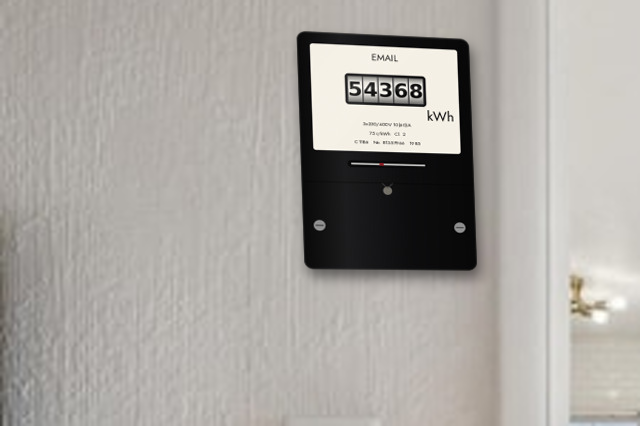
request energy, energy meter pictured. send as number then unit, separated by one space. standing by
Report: 54368 kWh
